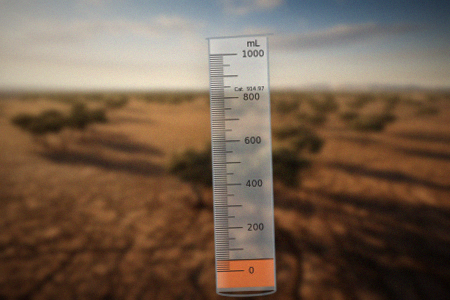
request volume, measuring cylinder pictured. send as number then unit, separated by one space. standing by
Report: 50 mL
